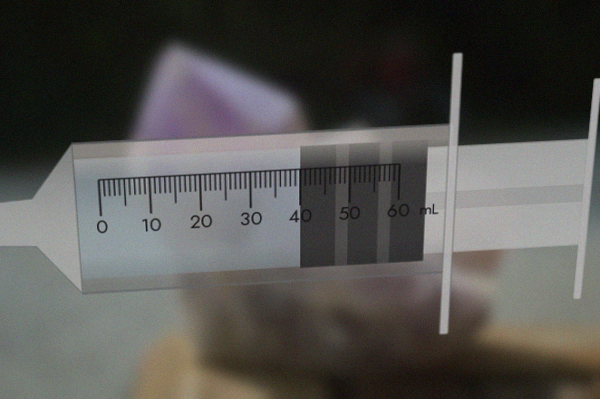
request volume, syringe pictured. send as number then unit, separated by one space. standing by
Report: 40 mL
